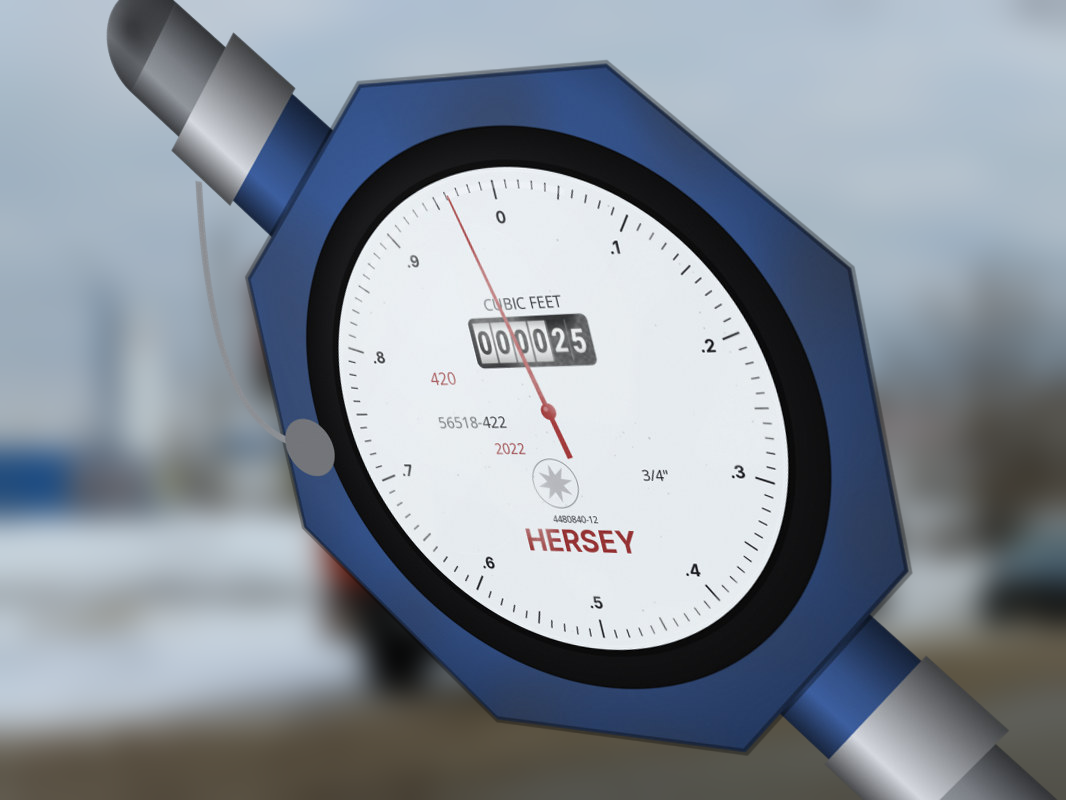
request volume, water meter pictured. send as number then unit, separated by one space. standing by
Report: 24.96 ft³
